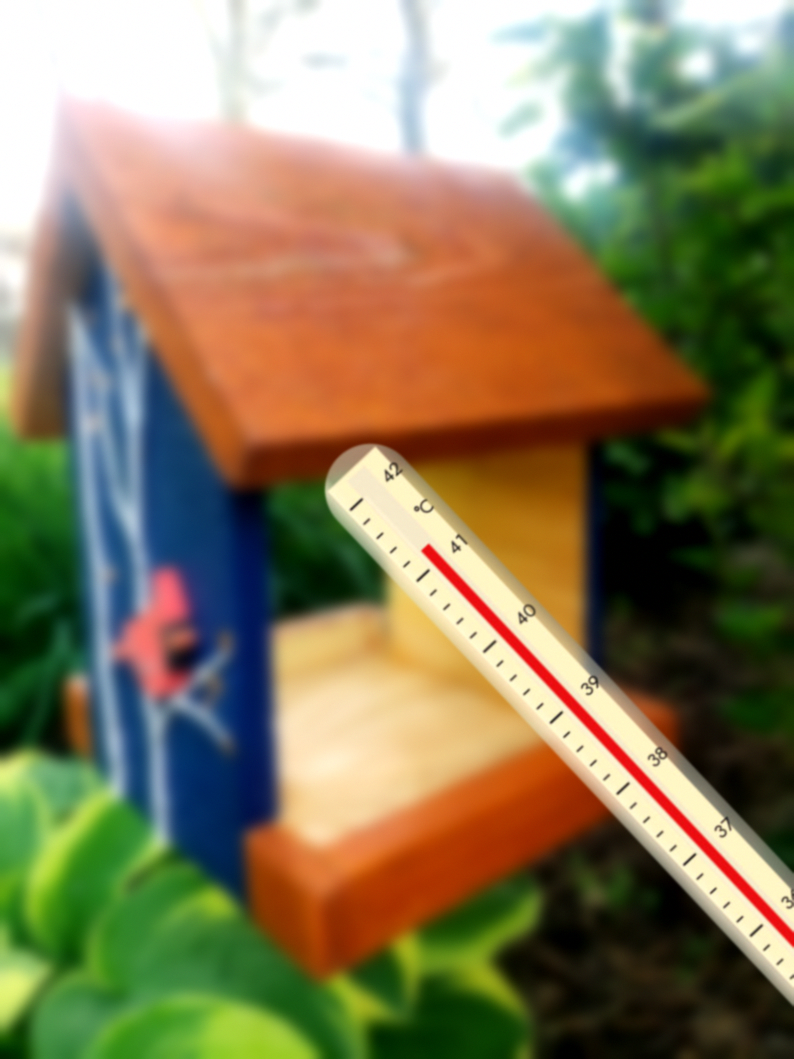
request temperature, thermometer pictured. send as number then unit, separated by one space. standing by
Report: 41.2 °C
